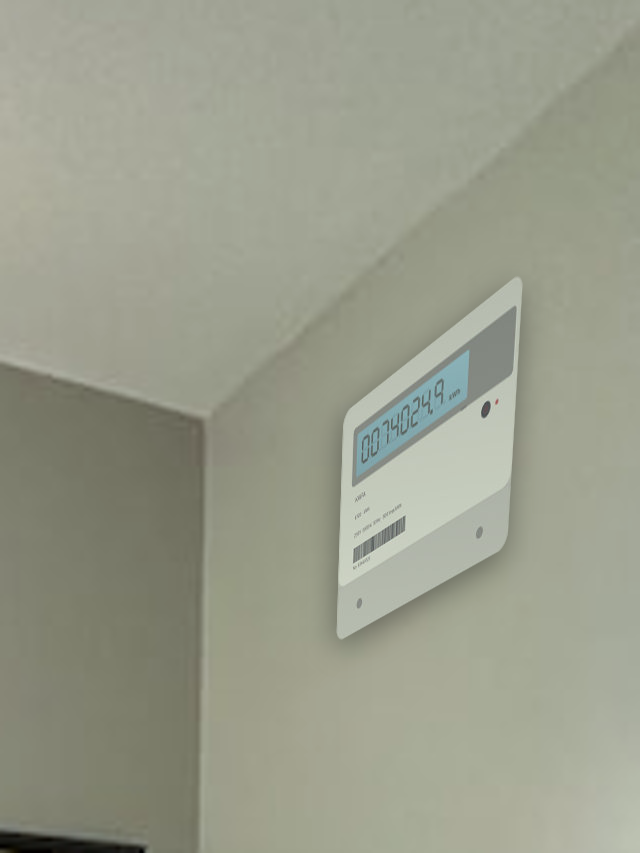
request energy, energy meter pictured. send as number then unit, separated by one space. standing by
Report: 74024.9 kWh
